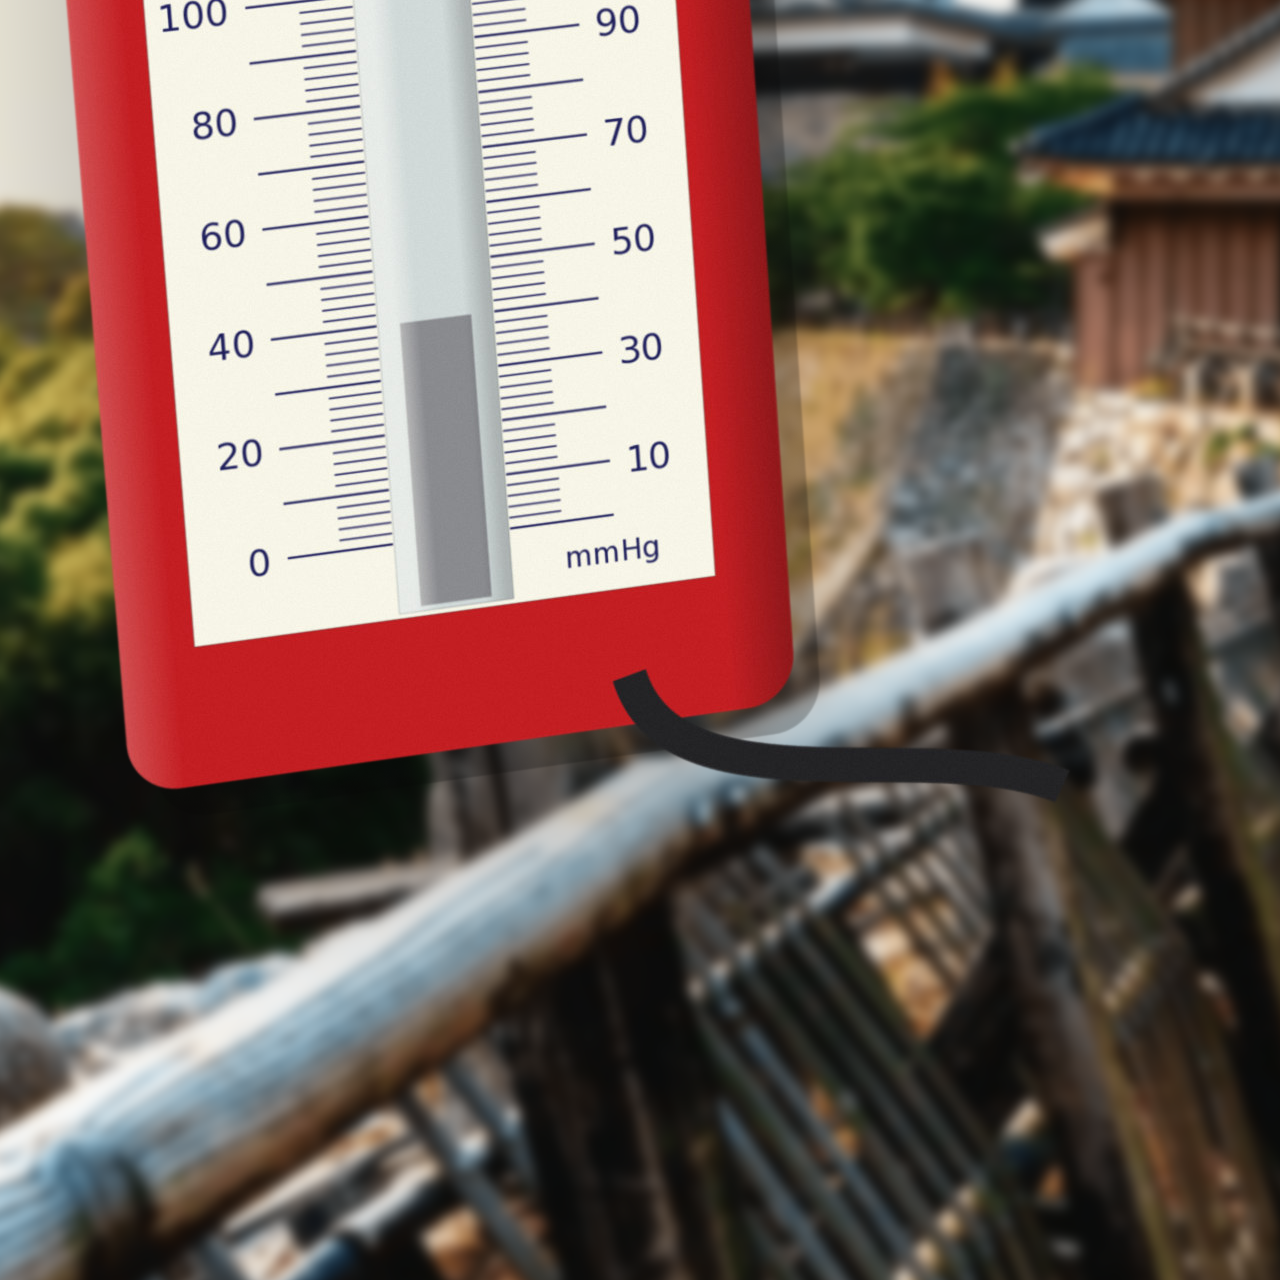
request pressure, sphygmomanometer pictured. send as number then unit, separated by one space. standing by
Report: 40 mmHg
